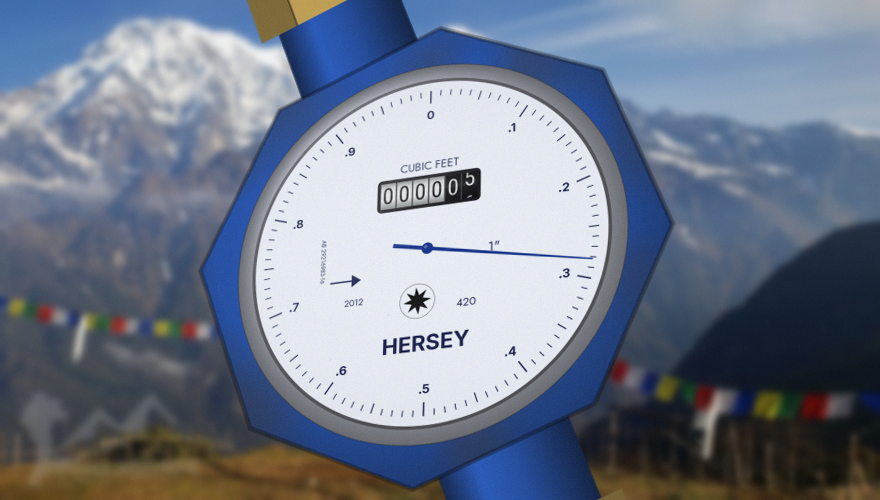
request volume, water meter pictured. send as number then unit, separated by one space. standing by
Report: 5.28 ft³
